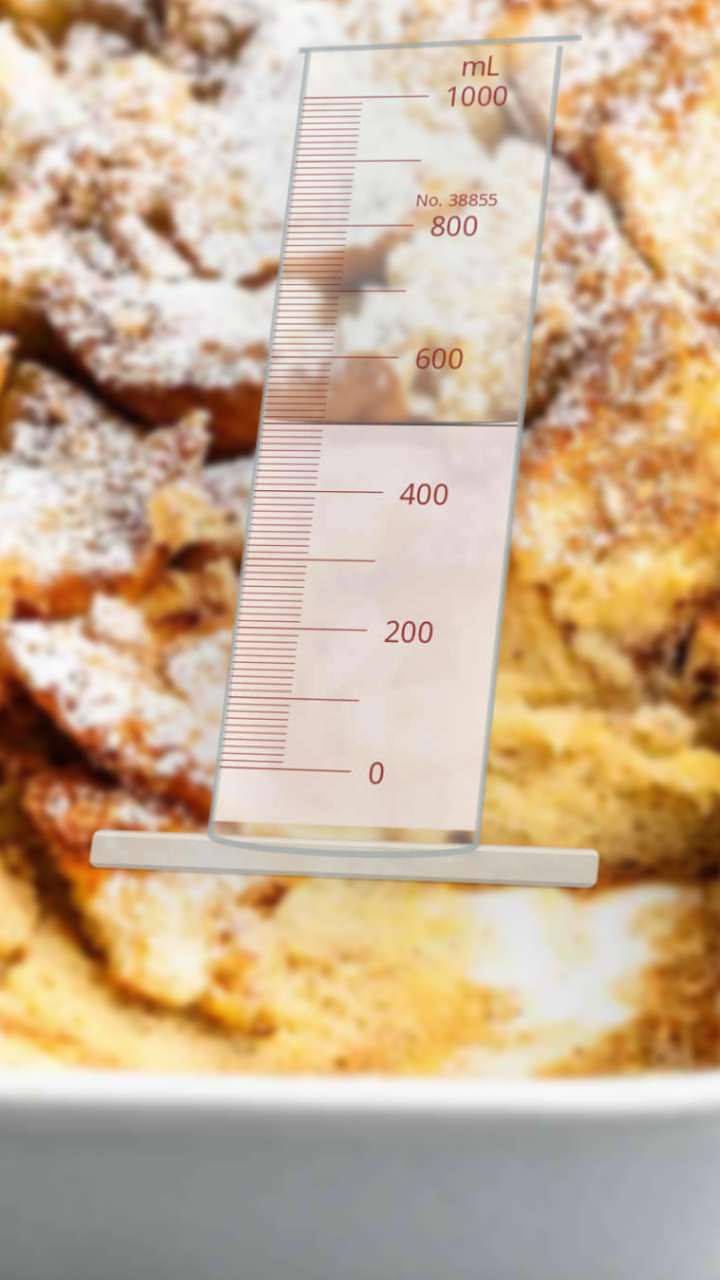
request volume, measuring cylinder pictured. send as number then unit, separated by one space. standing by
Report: 500 mL
